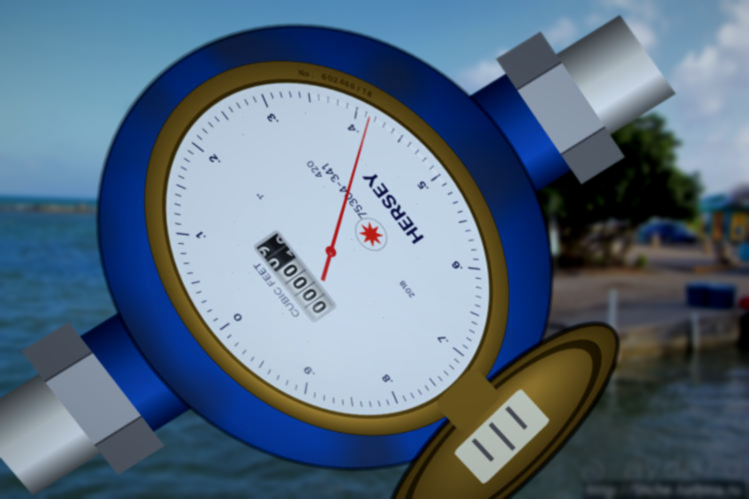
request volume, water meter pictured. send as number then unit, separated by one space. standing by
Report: 9.41 ft³
